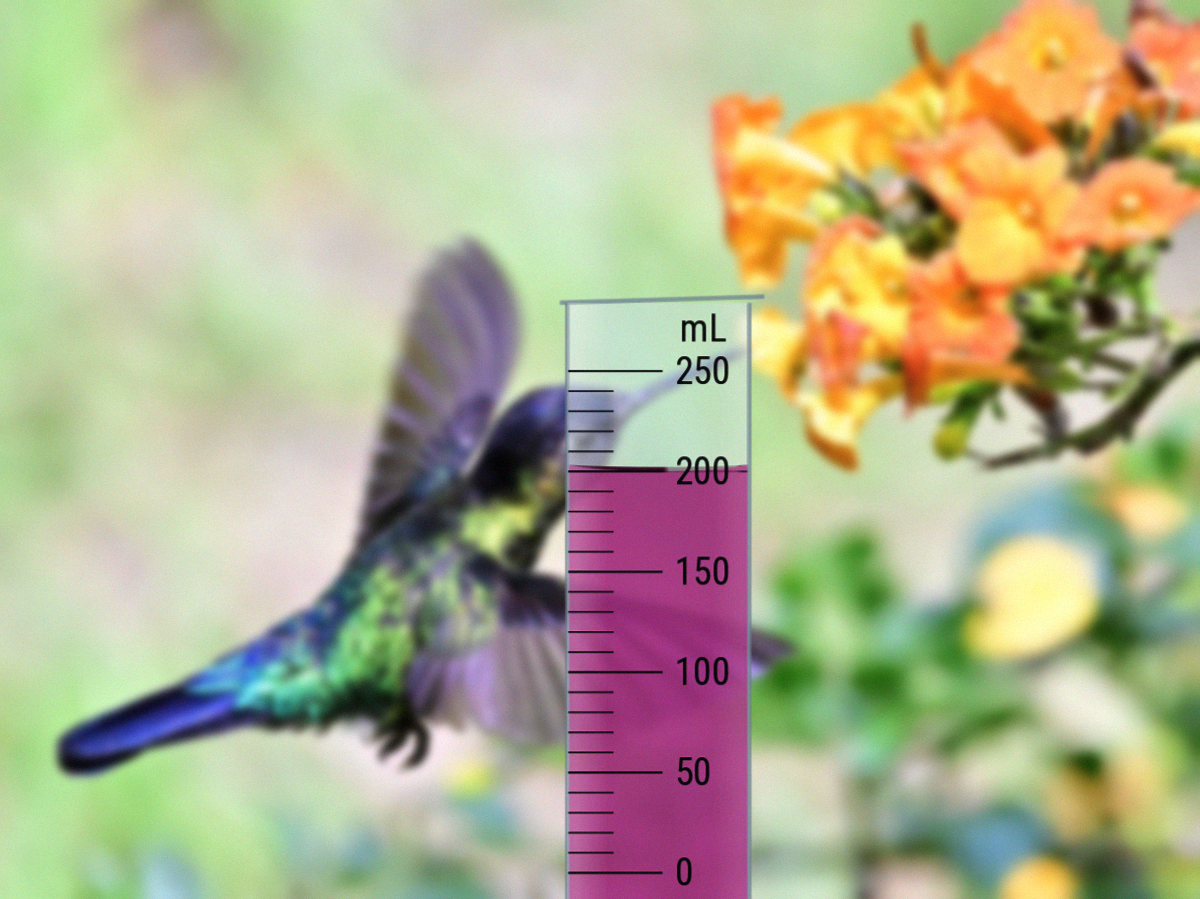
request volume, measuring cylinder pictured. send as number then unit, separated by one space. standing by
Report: 200 mL
